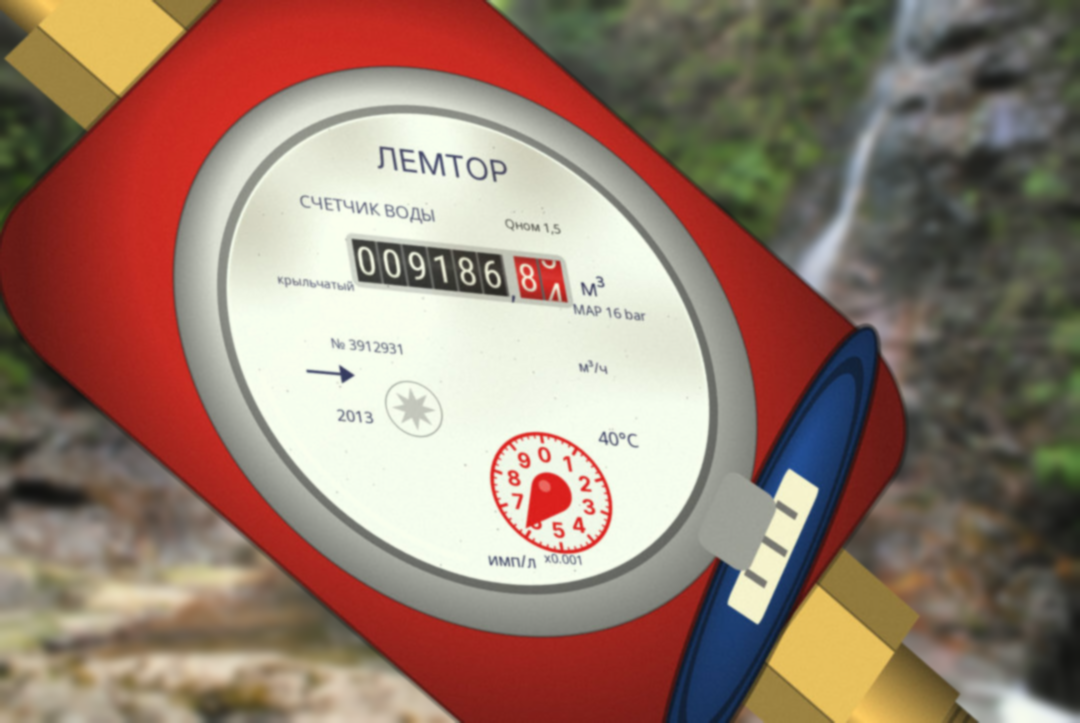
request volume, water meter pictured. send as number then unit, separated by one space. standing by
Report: 9186.836 m³
